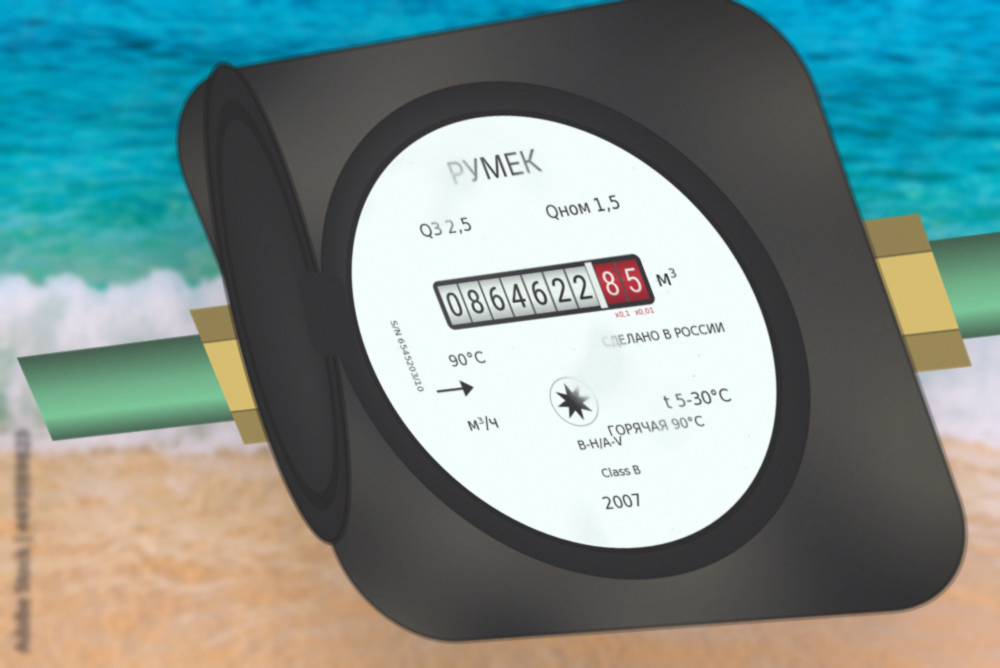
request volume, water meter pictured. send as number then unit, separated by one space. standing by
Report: 864622.85 m³
